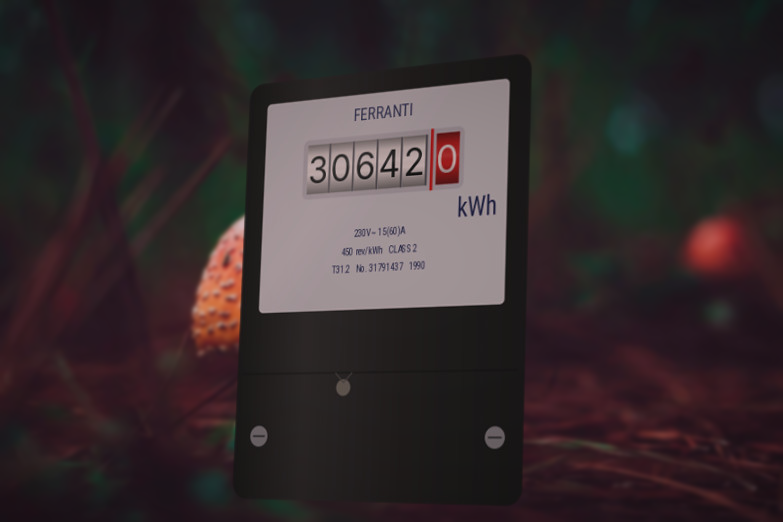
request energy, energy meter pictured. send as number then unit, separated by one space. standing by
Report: 30642.0 kWh
